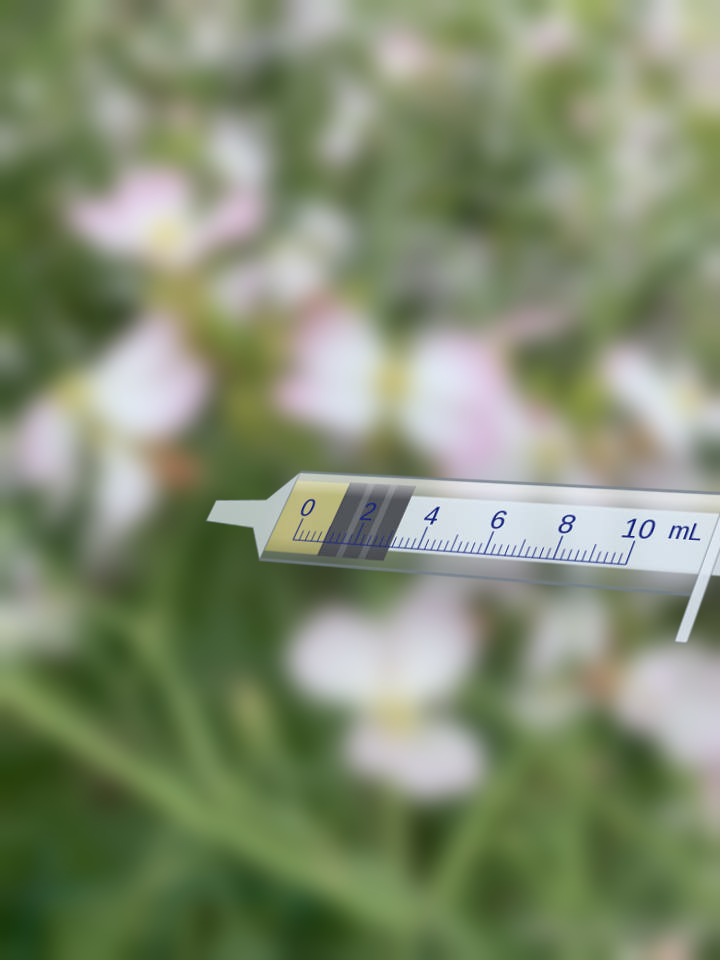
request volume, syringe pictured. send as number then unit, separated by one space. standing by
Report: 1 mL
